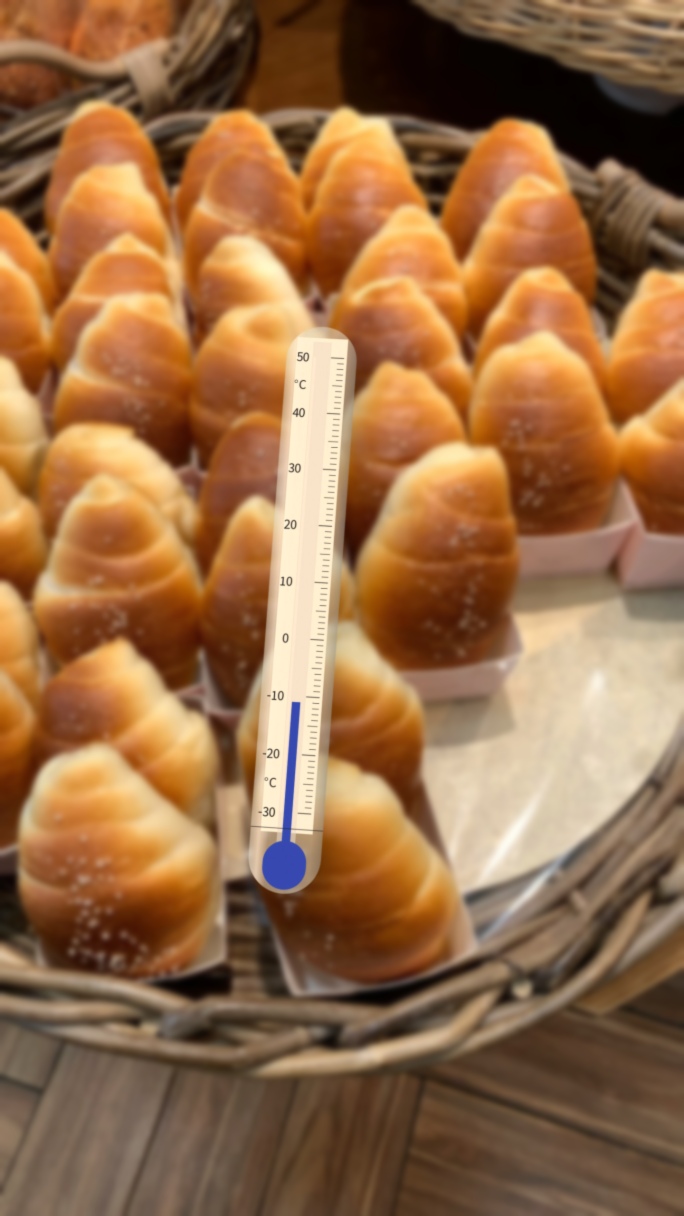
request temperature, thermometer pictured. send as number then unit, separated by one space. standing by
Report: -11 °C
